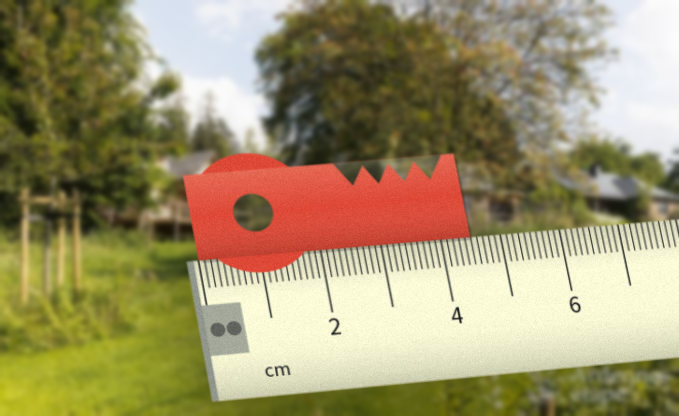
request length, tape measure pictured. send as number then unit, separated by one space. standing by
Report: 4.5 cm
